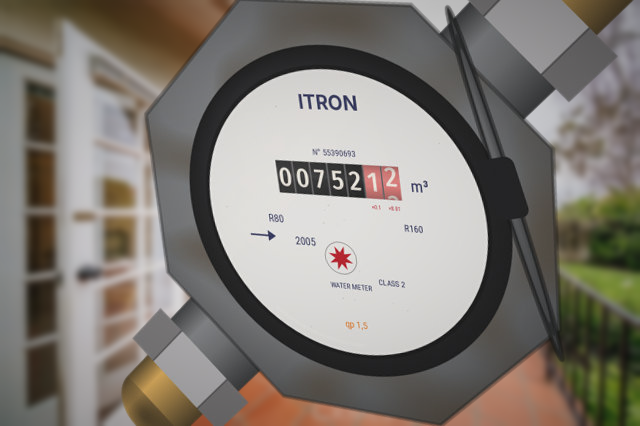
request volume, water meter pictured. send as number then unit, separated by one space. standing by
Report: 752.12 m³
